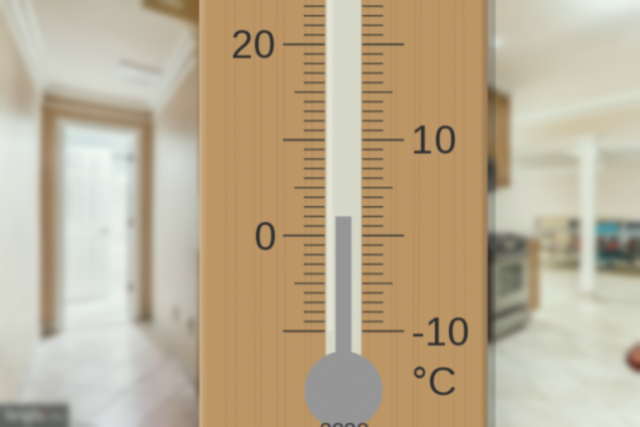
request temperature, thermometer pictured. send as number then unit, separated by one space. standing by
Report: 2 °C
